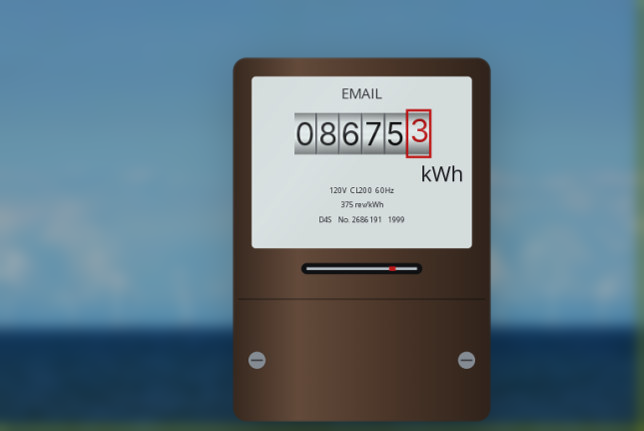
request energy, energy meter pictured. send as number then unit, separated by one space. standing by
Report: 8675.3 kWh
